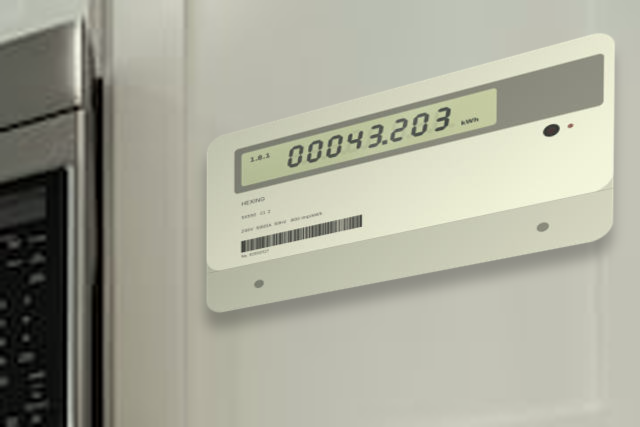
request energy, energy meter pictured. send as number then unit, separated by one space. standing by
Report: 43.203 kWh
